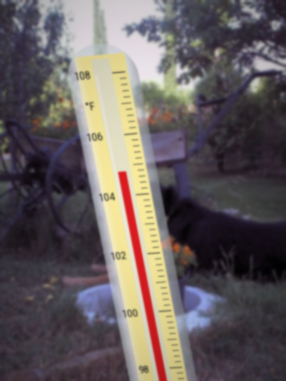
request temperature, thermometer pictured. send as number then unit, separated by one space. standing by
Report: 104.8 °F
